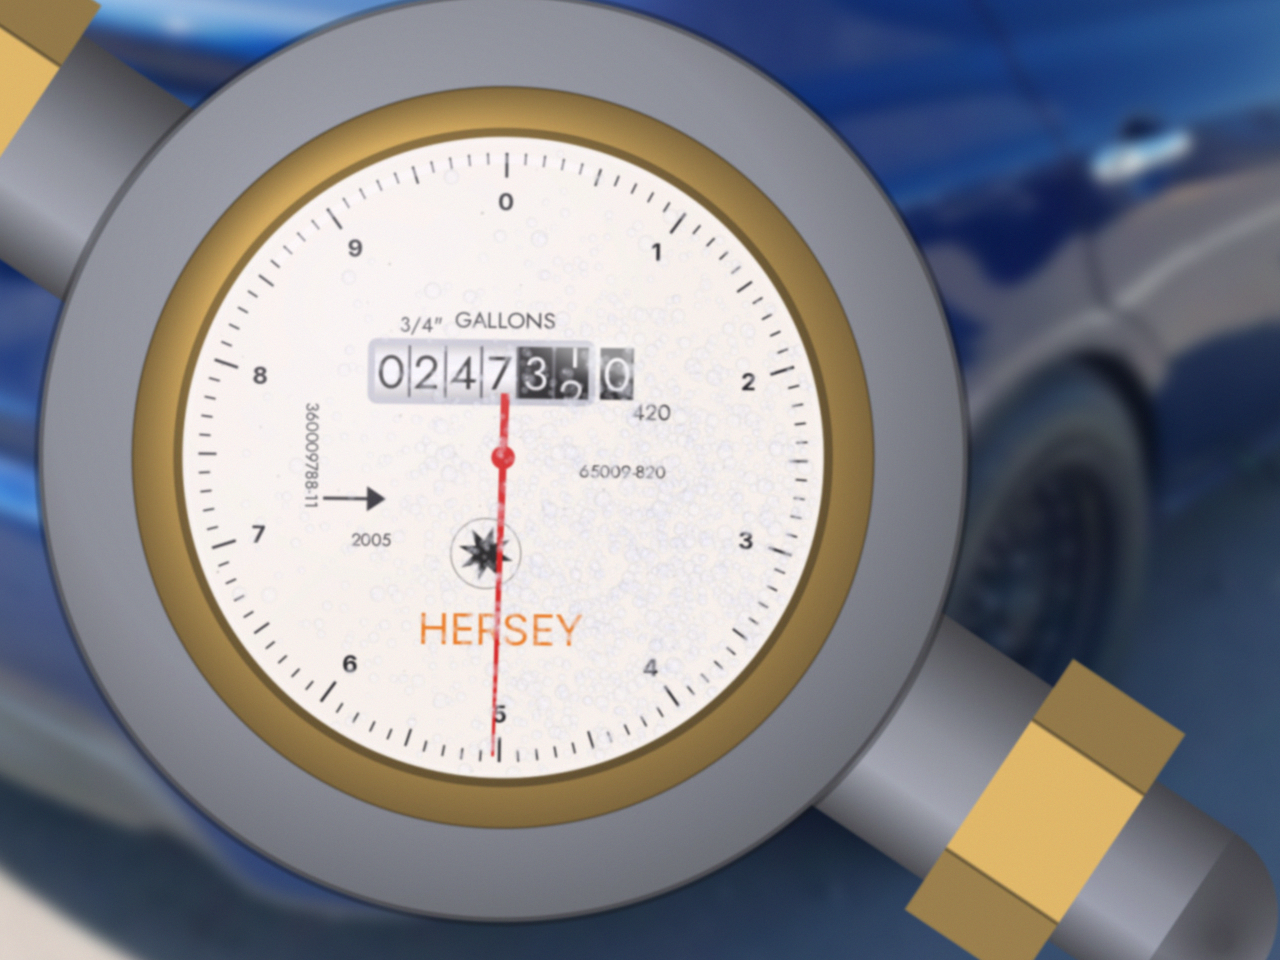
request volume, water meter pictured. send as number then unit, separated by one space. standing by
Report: 247315.0 gal
